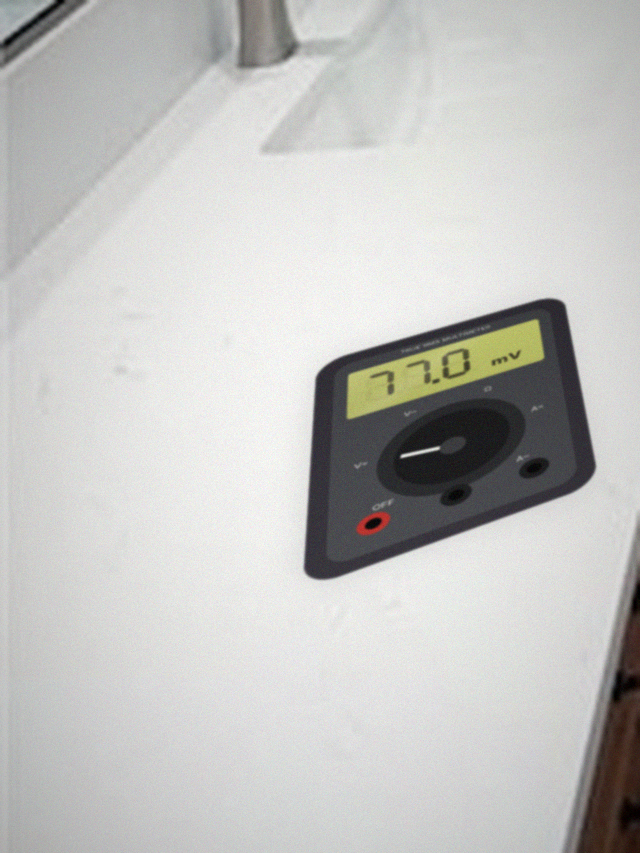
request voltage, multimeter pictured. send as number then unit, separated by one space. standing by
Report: 77.0 mV
